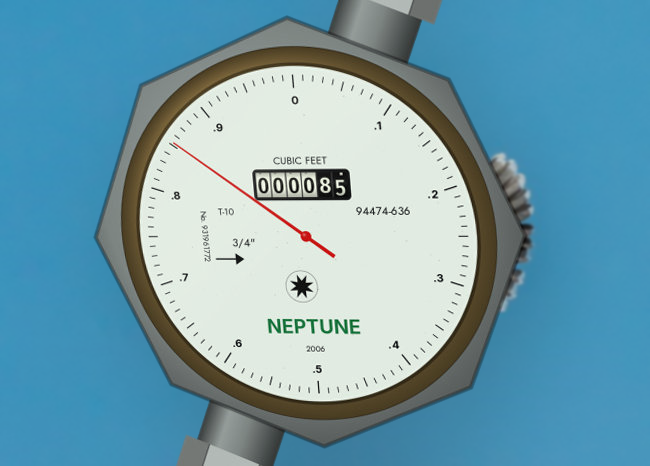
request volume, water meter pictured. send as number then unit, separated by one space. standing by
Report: 84.85 ft³
